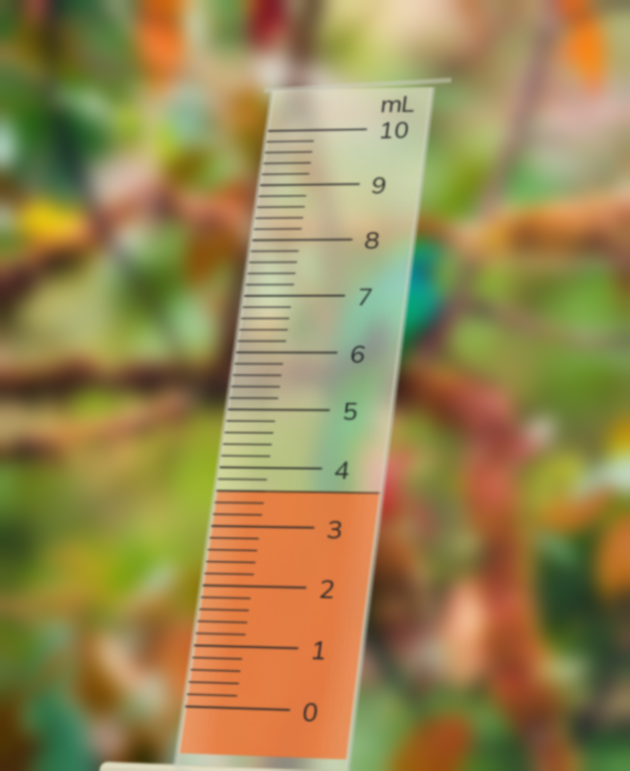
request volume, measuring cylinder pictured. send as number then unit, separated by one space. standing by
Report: 3.6 mL
